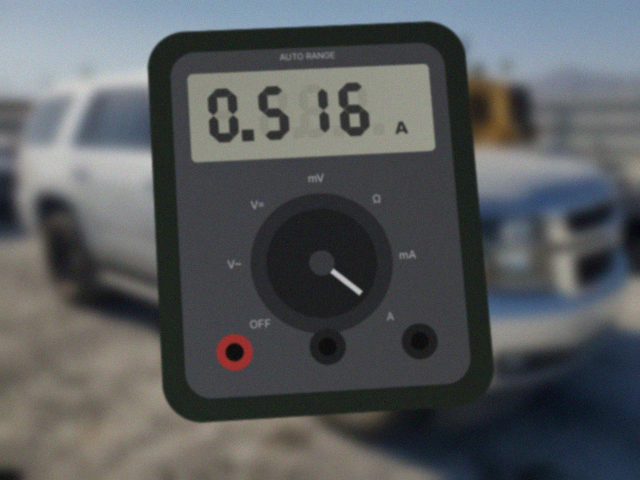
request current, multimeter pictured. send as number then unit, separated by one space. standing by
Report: 0.516 A
